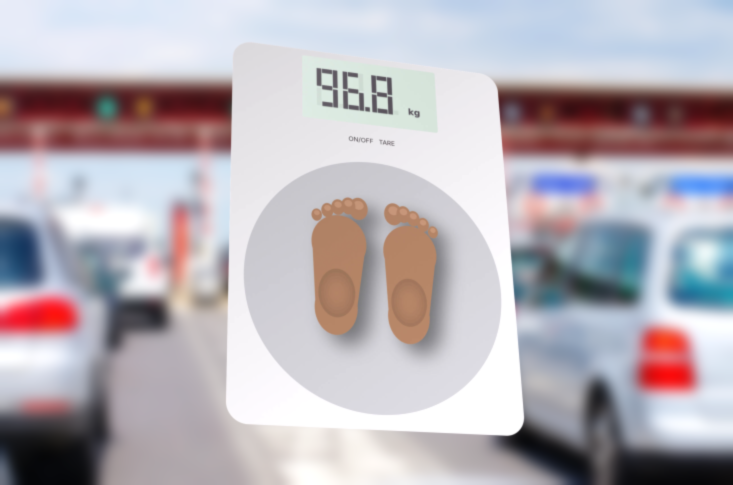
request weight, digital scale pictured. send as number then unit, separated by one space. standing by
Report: 96.8 kg
